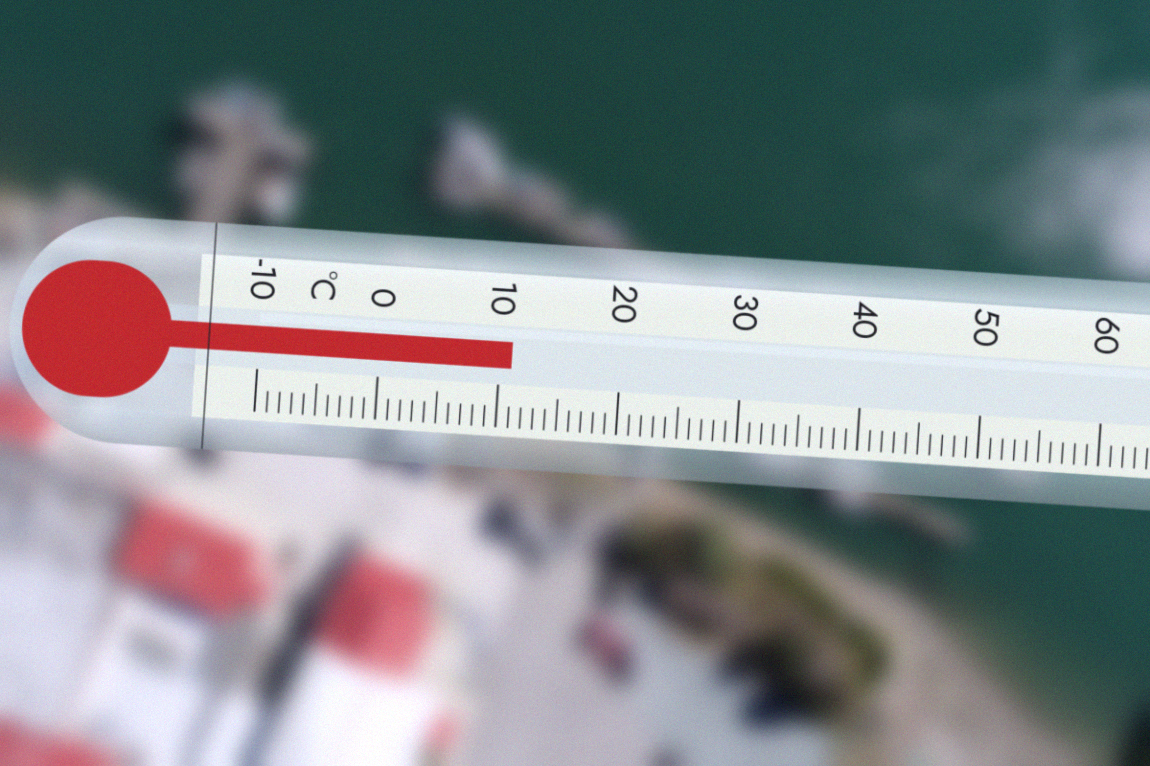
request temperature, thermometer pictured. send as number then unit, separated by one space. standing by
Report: 11 °C
